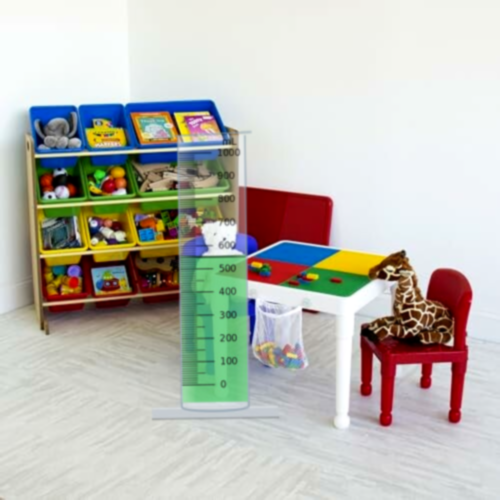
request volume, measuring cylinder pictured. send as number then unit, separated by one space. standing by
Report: 550 mL
